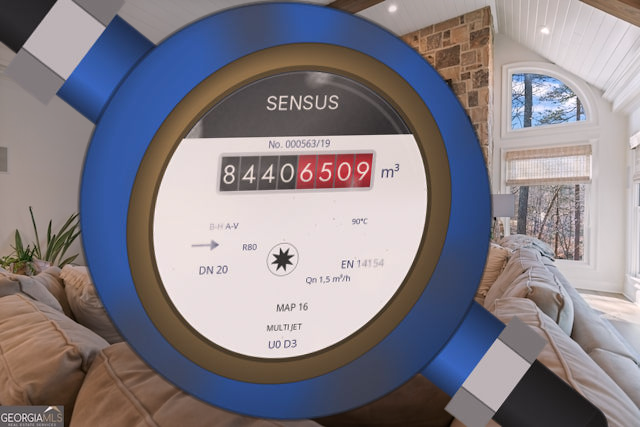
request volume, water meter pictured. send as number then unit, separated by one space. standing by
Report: 8440.6509 m³
